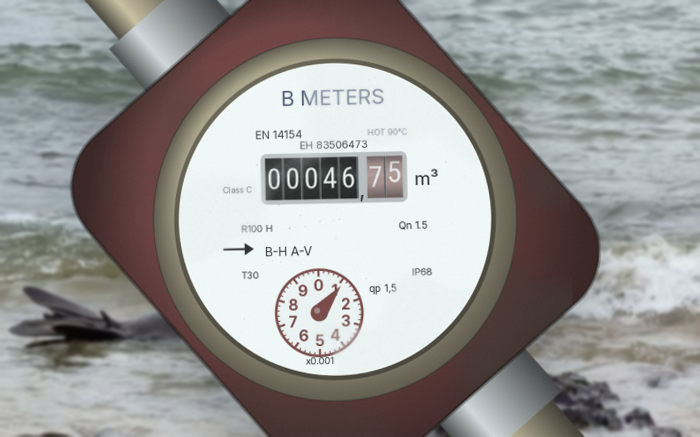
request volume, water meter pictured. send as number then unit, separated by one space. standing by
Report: 46.751 m³
